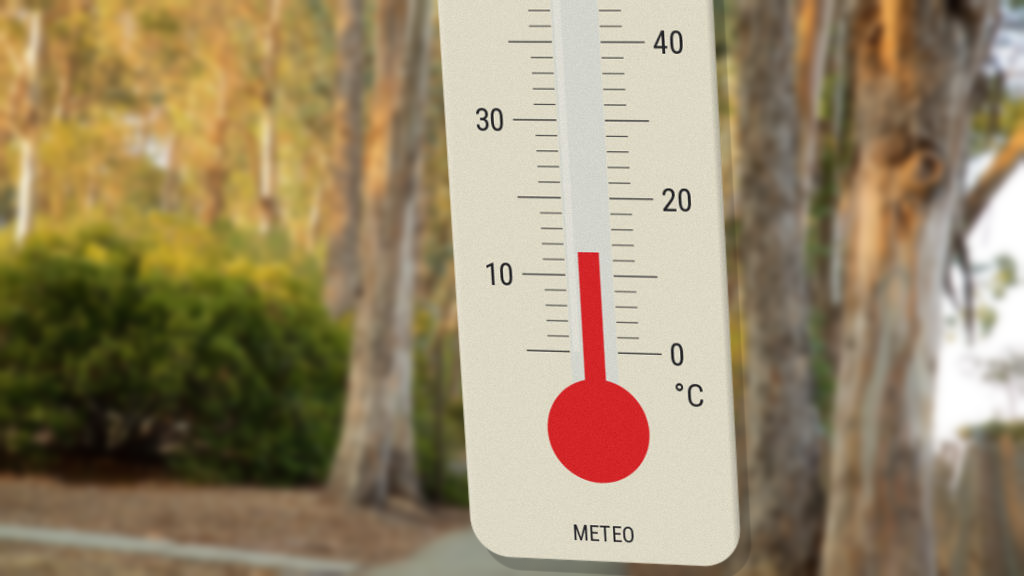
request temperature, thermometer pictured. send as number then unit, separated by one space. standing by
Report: 13 °C
